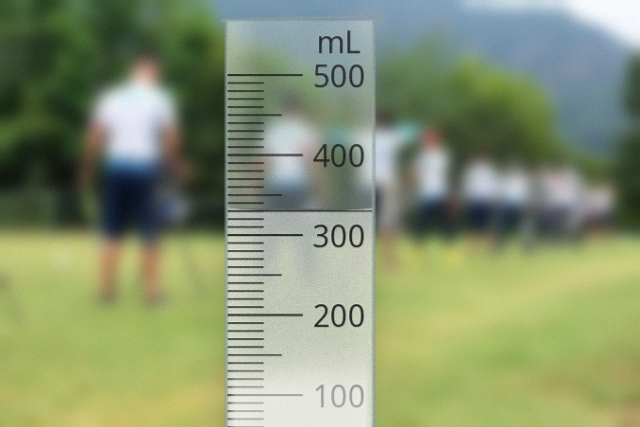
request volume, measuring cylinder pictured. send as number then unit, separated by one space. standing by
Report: 330 mL
